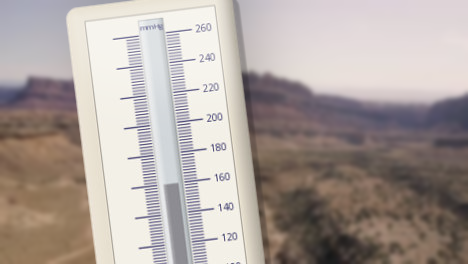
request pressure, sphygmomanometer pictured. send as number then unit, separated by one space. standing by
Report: 160 mmHg
